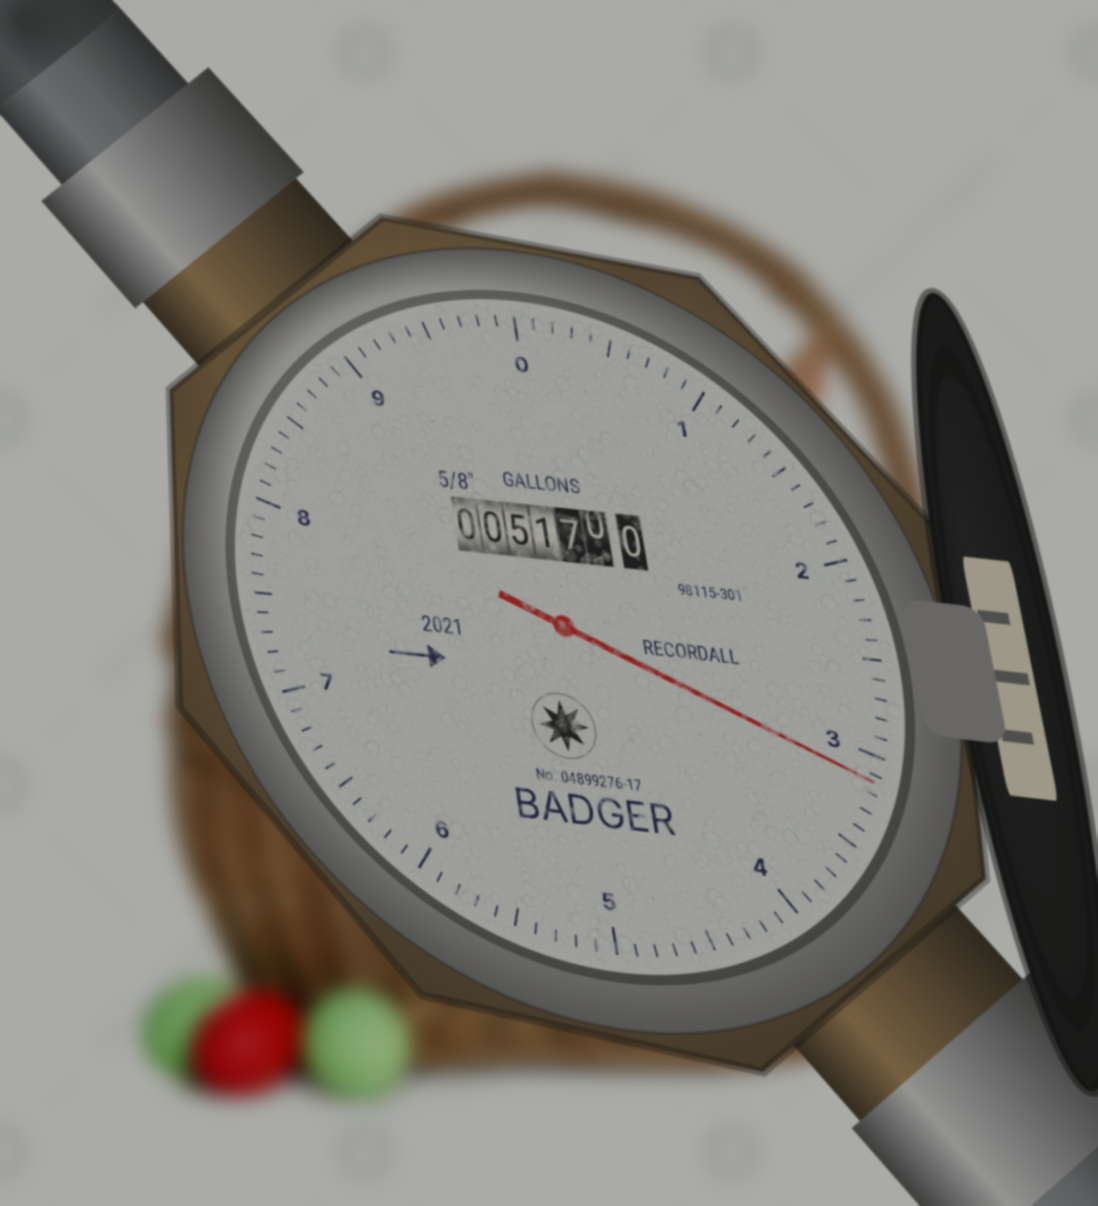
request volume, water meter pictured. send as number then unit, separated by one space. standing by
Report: 51703.1 gal
